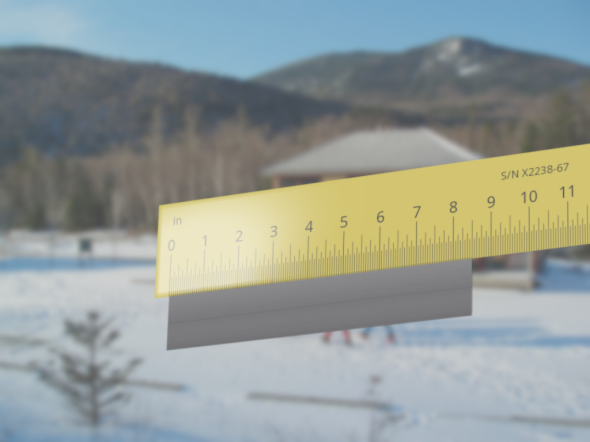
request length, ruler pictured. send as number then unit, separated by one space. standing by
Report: 8.5 in
